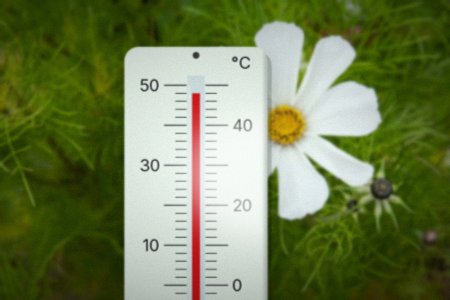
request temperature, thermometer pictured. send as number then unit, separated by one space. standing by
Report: 48 °C
